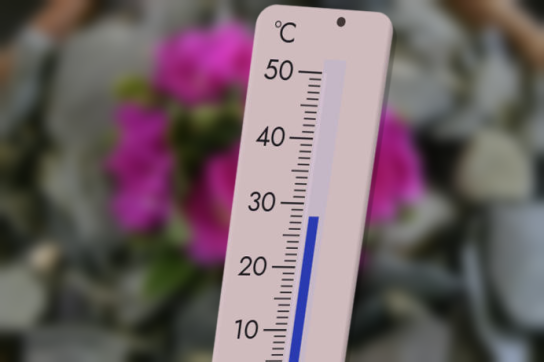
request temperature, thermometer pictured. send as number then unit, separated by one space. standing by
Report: 28 °C
